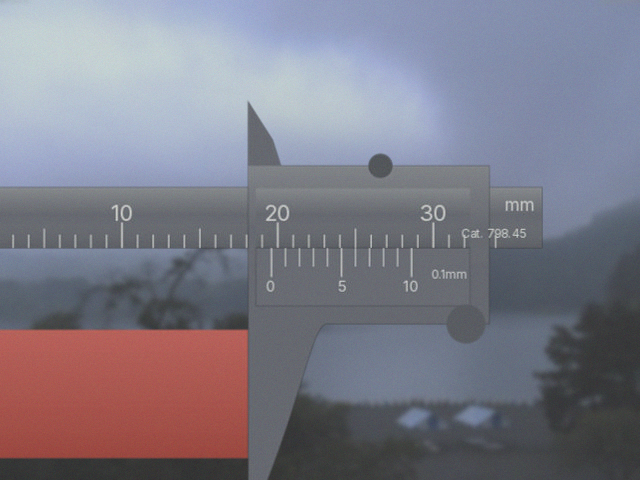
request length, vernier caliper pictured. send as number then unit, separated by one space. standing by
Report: 19.6 mm
